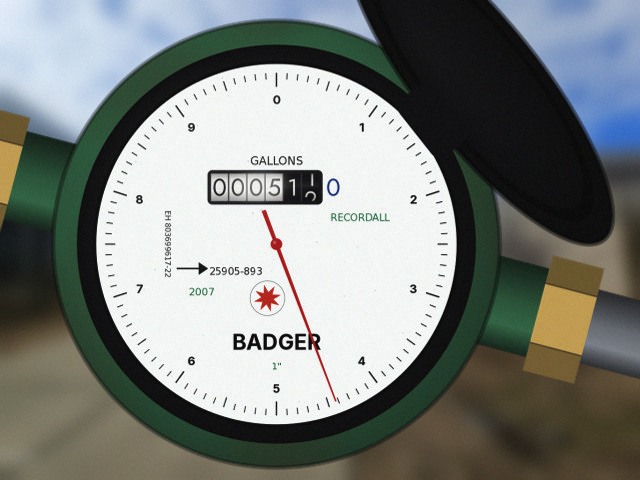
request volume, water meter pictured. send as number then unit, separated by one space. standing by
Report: 5114.4 gal
